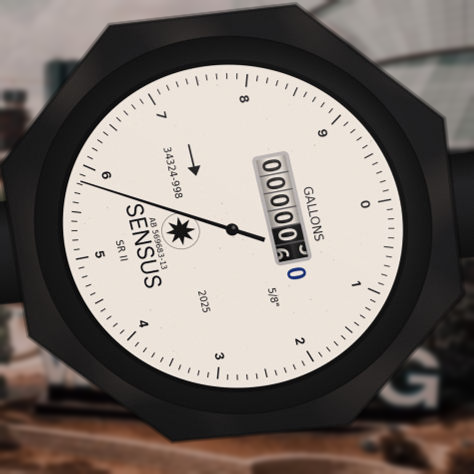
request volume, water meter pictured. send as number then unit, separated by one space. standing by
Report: 55.8 gal
